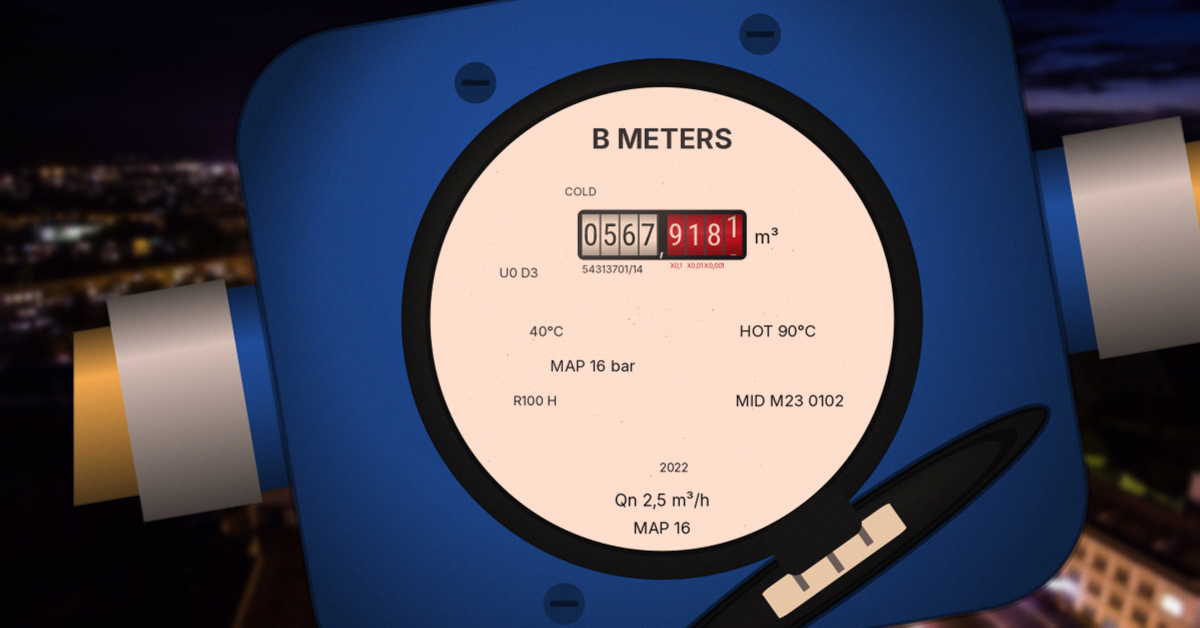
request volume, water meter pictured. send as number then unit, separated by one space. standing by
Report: 567.9181 m³
